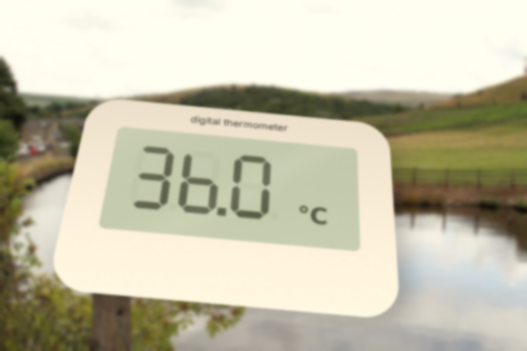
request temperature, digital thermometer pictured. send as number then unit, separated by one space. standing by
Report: 36.0 °C
